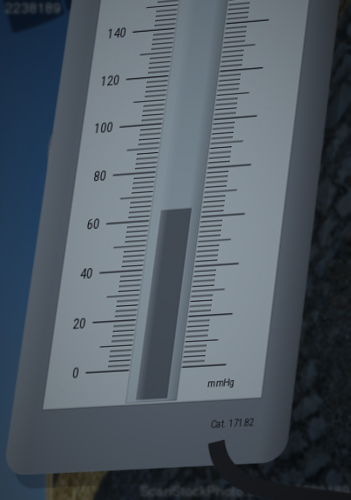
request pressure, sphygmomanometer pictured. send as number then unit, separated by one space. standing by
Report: 64 mmHg
